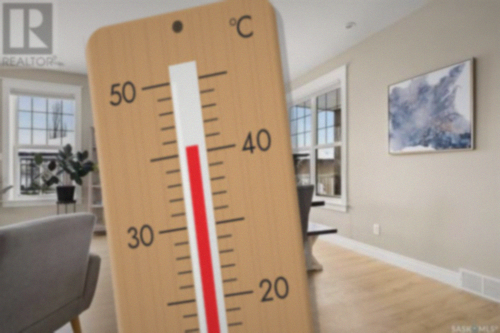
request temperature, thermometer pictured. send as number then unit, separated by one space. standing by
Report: 41 °C
